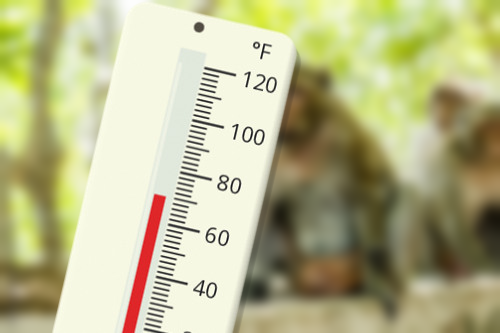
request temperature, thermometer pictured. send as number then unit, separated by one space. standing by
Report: 70 °F
